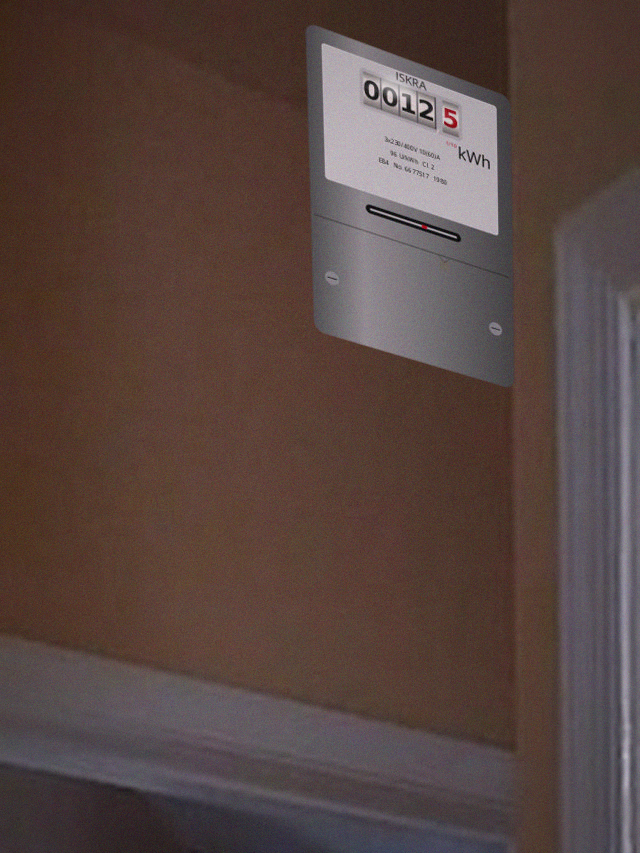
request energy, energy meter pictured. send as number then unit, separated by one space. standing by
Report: 12.5 kWh
